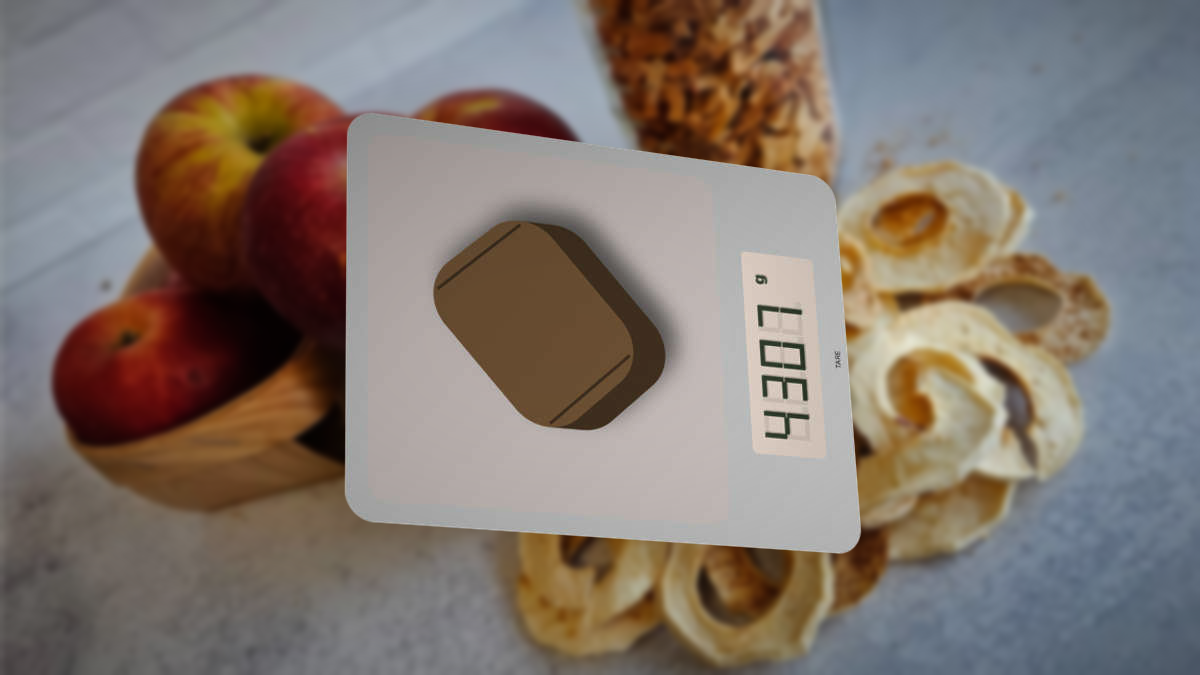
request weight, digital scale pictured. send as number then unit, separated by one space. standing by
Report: 4307 g
